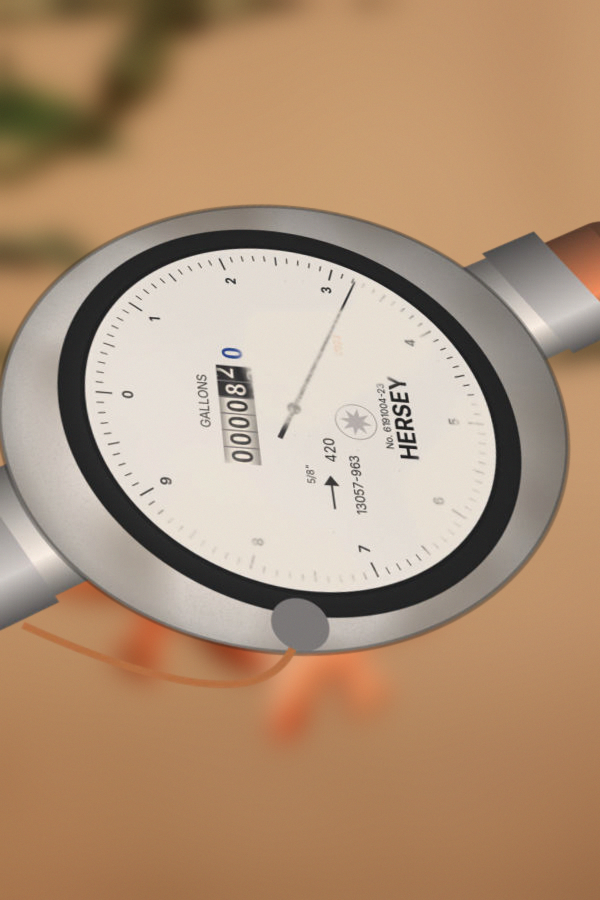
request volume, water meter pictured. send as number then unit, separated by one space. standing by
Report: 823.2 gal
